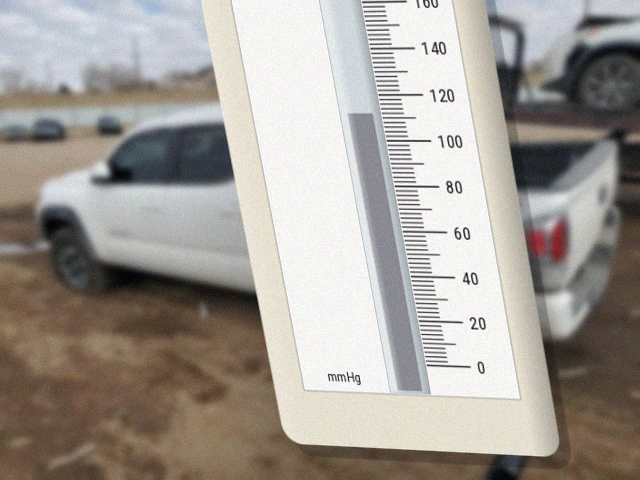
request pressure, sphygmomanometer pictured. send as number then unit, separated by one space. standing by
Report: 112 mmHg
